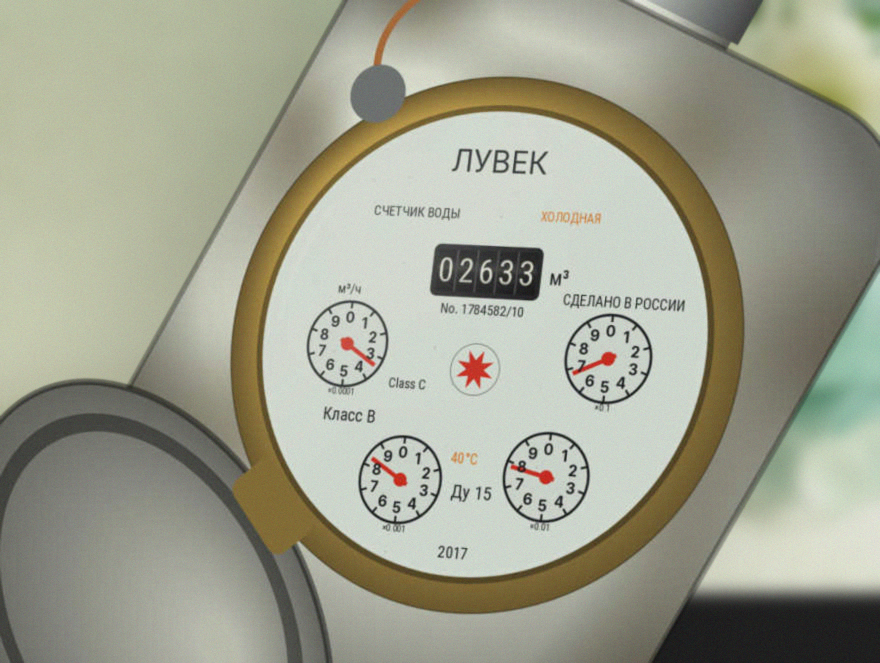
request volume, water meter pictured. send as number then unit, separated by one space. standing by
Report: 2633.6783 m³
